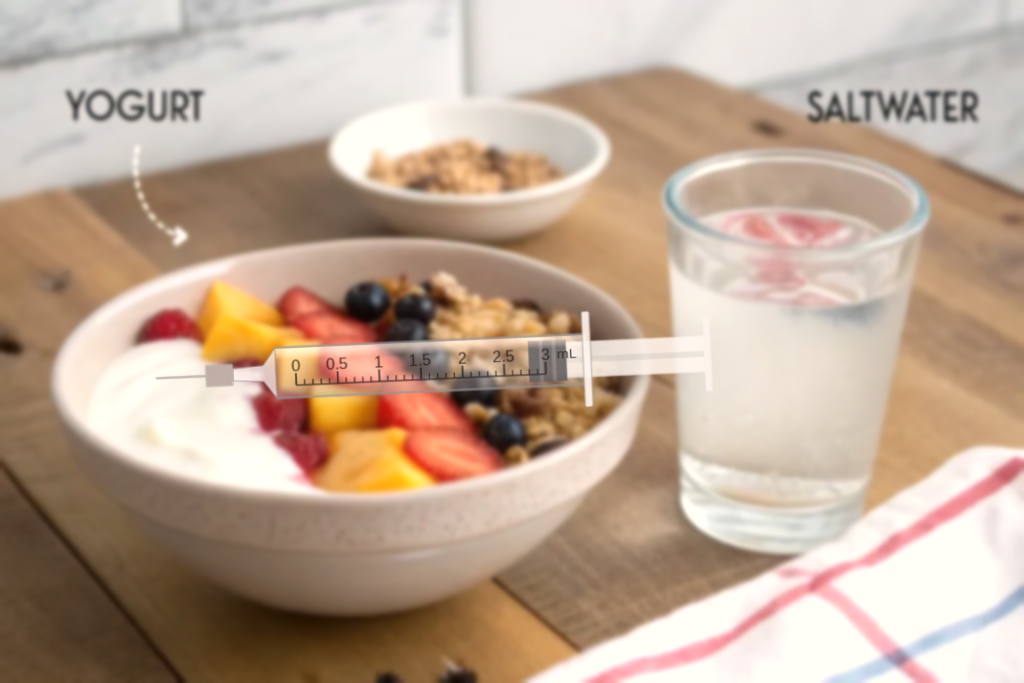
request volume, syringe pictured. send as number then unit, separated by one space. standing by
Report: 2.8 mL
